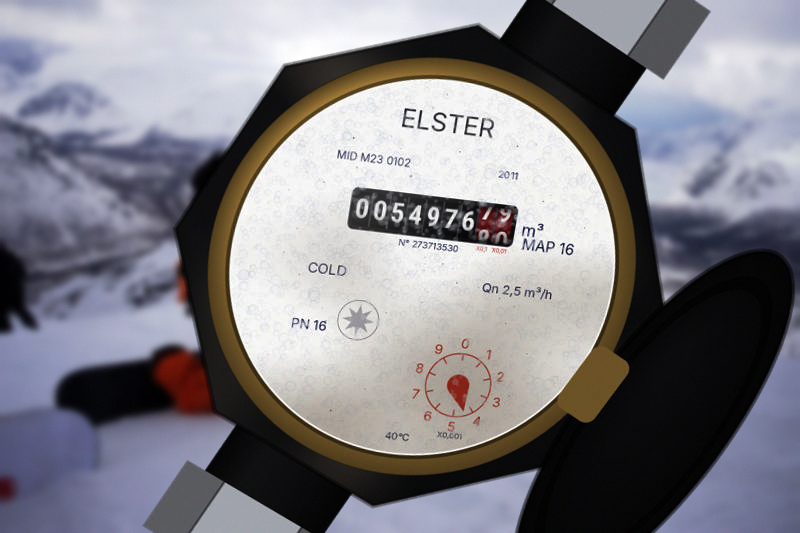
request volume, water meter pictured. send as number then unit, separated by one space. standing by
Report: 54976.794 m³
